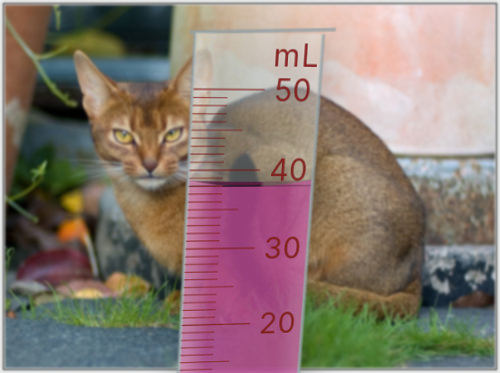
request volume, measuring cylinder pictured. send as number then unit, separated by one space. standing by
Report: 38 mL
